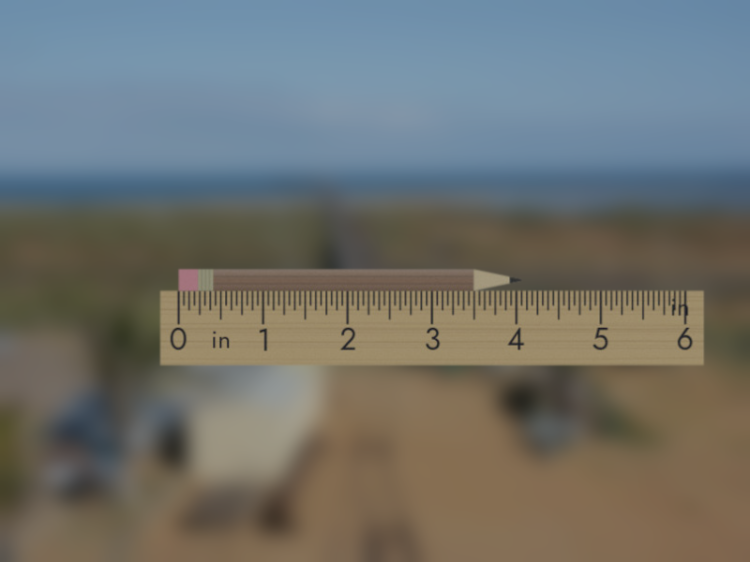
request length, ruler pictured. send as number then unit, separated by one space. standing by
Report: 4.0625 in
